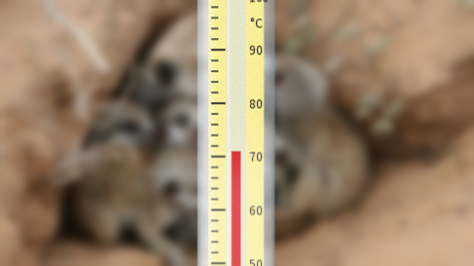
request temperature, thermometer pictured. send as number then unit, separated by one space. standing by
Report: 71 °C
